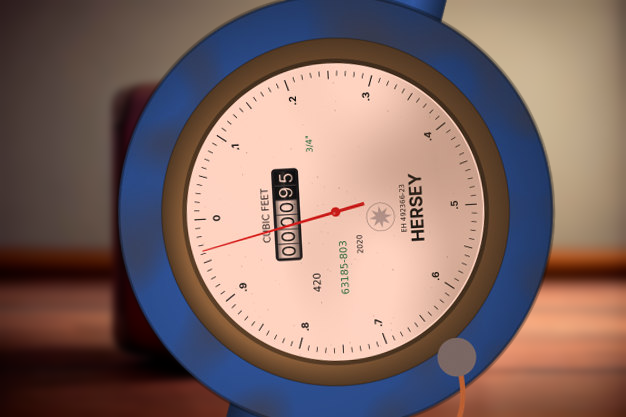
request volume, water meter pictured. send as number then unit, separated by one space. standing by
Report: 94.96 ft³
